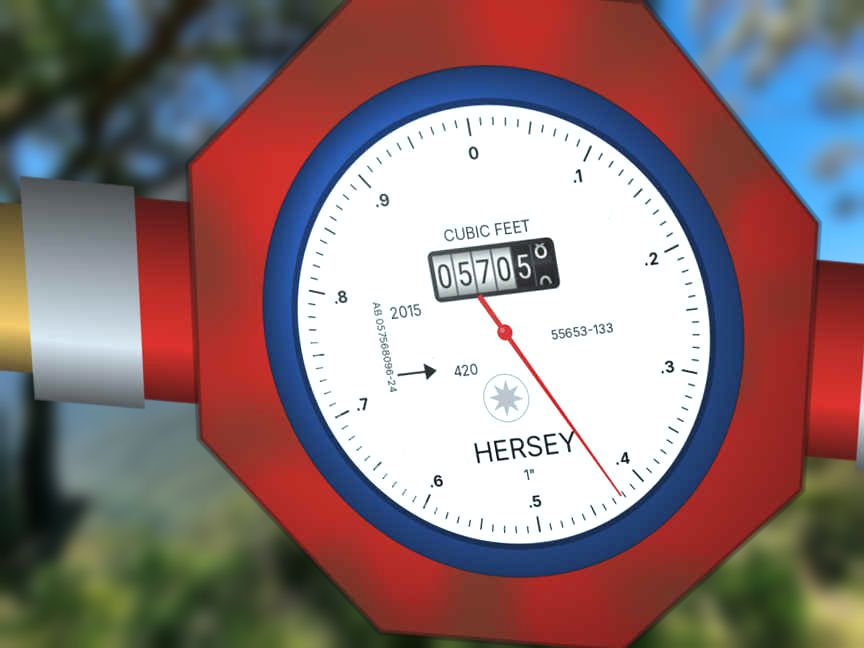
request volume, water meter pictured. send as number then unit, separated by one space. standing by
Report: 57058.42 ft³
